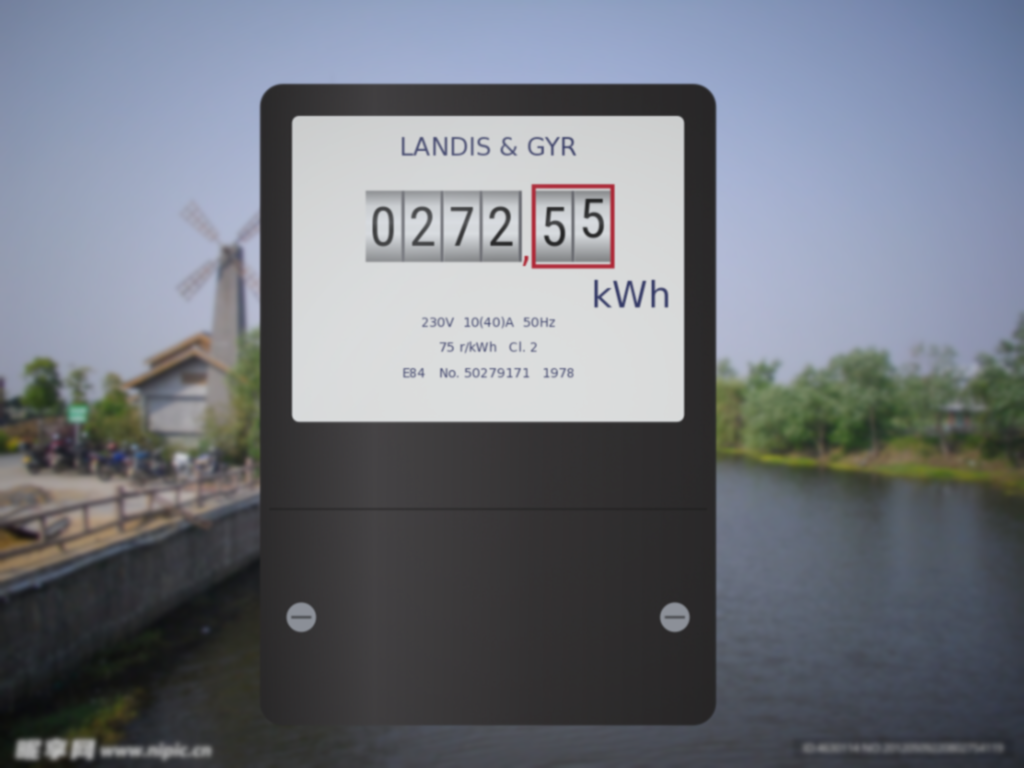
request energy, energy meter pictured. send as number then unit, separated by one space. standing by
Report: 272.55 kWh
